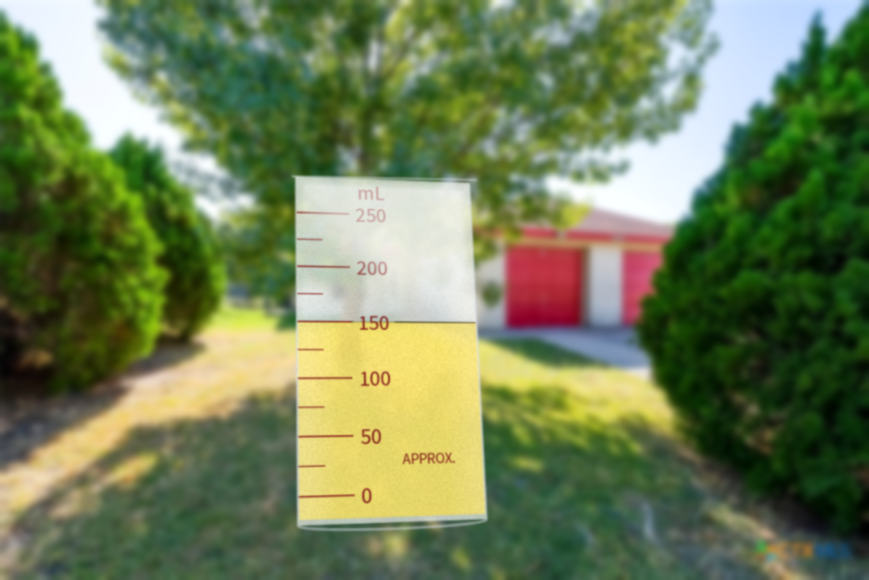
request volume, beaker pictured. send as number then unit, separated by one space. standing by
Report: 150 mL
